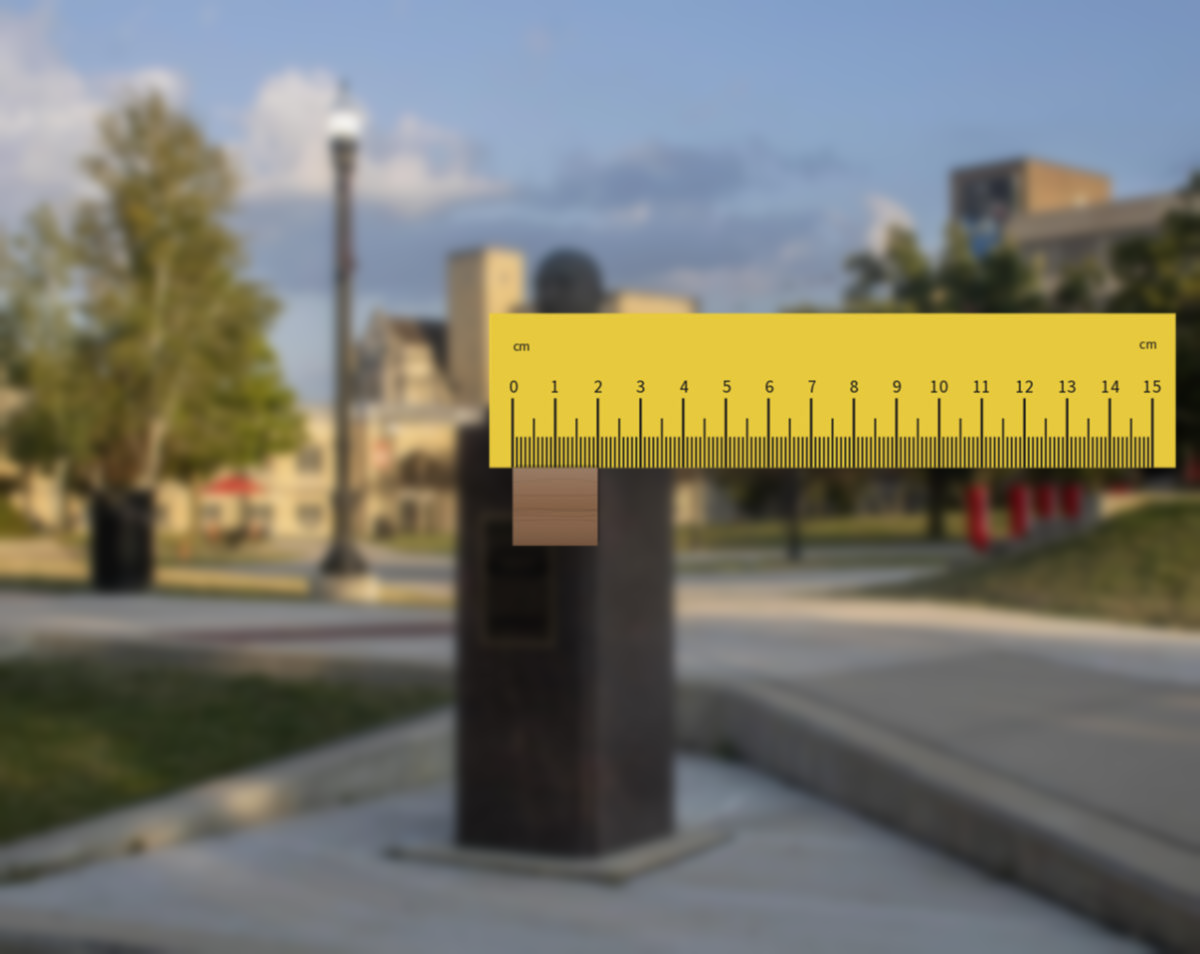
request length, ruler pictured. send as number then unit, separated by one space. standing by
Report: 2 cm
